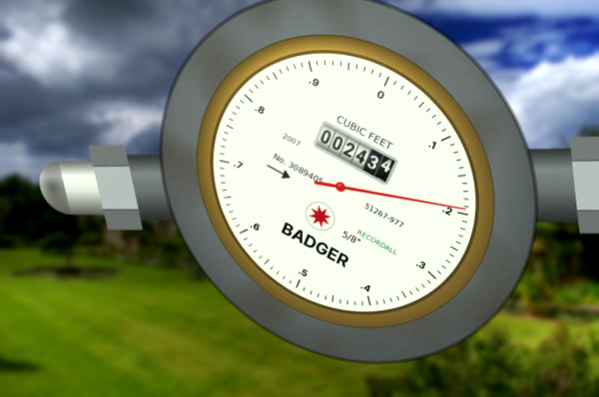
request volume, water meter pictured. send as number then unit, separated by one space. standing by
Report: 2434.19 ft³
